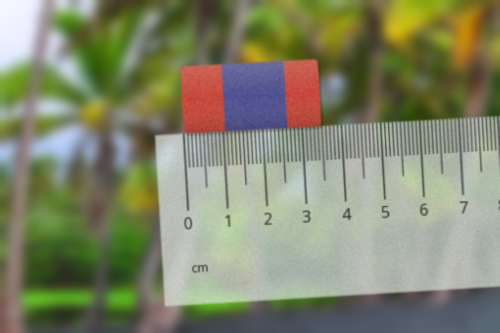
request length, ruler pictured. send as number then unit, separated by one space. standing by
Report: 3.5 cm
